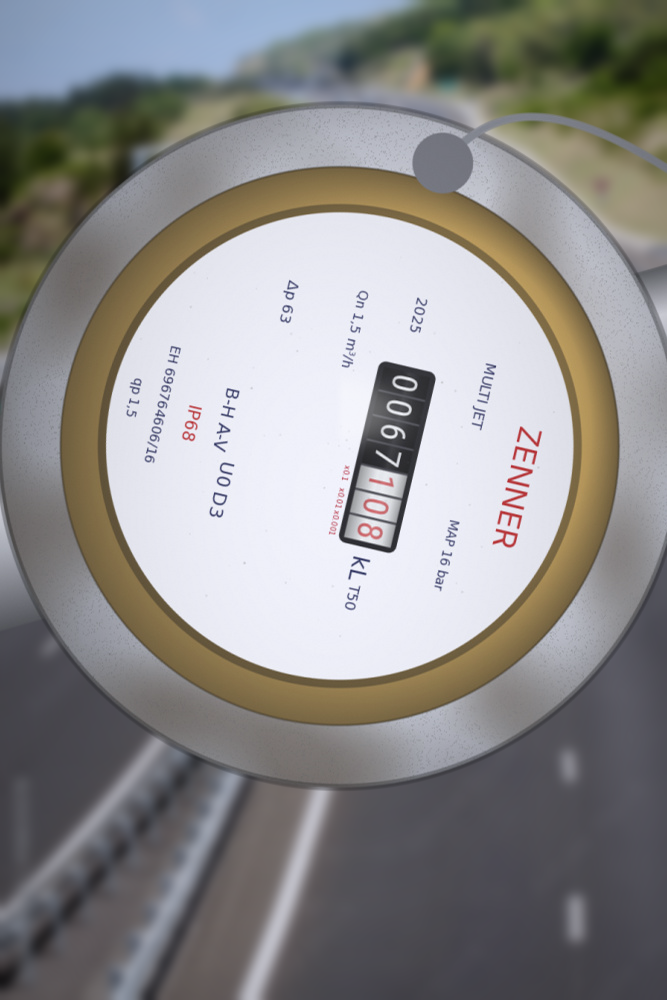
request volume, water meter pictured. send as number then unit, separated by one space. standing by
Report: 67.108 kL
